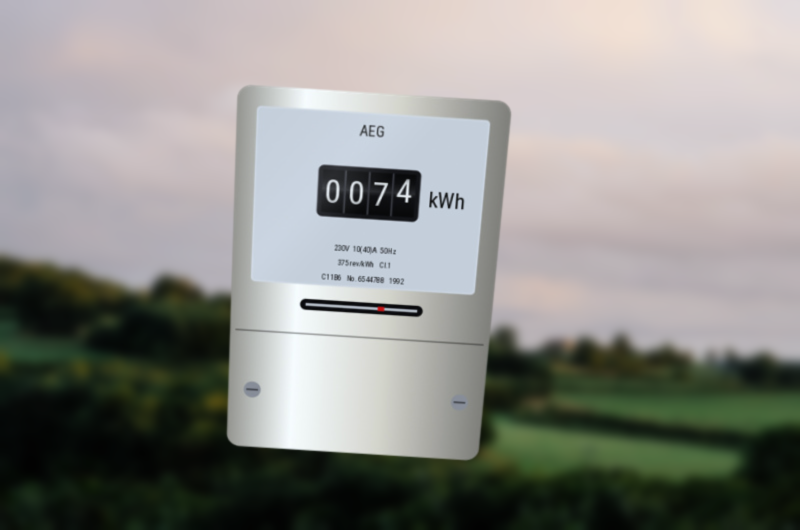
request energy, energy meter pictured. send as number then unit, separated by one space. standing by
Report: 74 kWh
